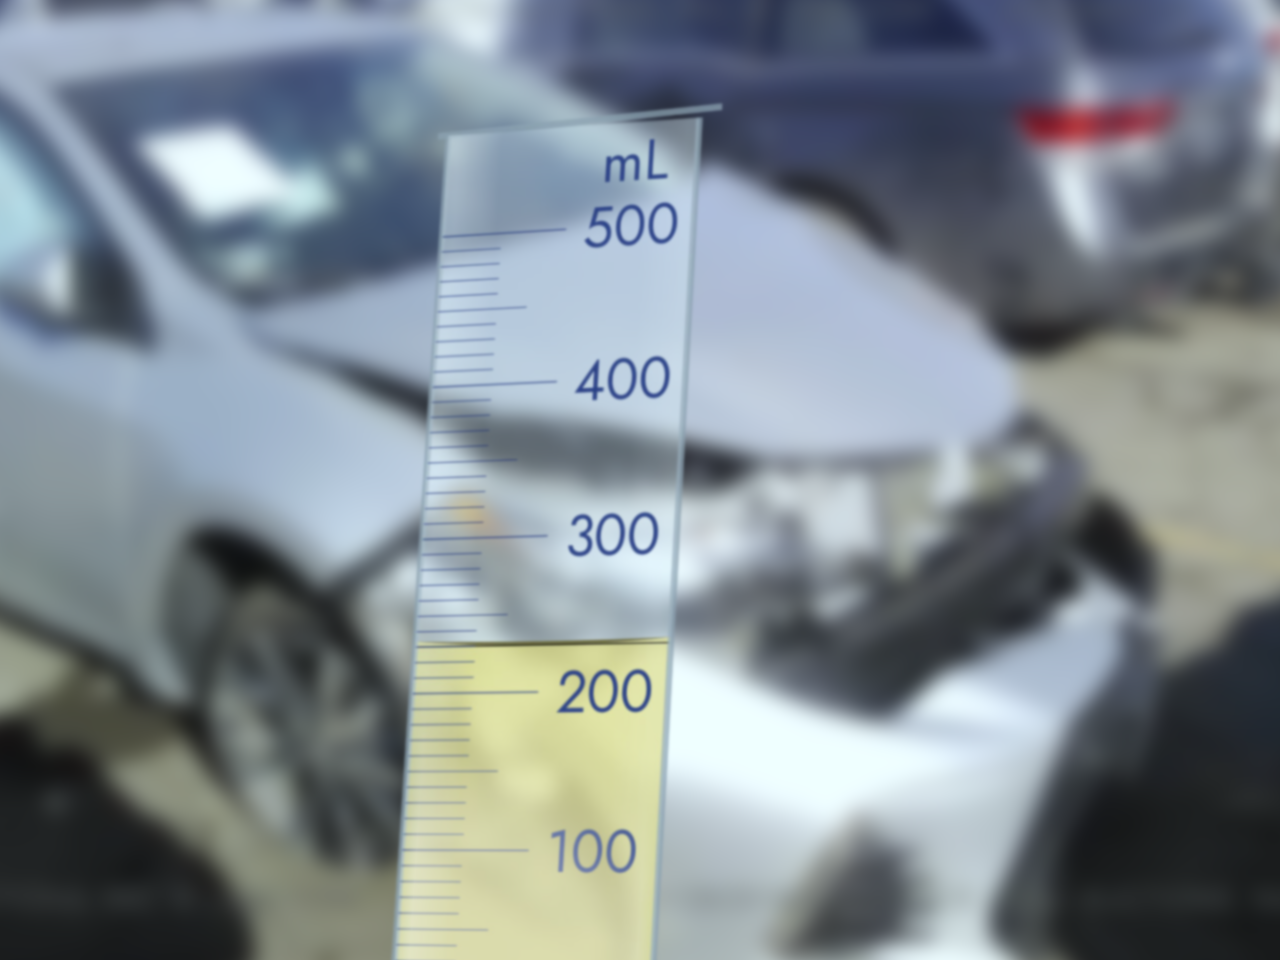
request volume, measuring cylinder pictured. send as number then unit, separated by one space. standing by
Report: 230 mL
